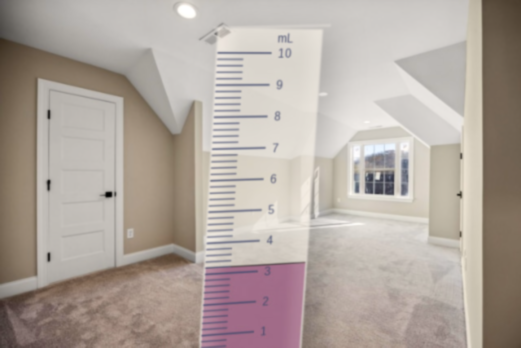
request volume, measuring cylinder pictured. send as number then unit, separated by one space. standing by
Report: 3.2 mL
